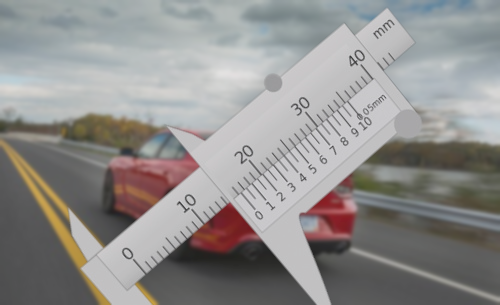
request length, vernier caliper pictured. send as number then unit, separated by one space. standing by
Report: 16.4 mm
